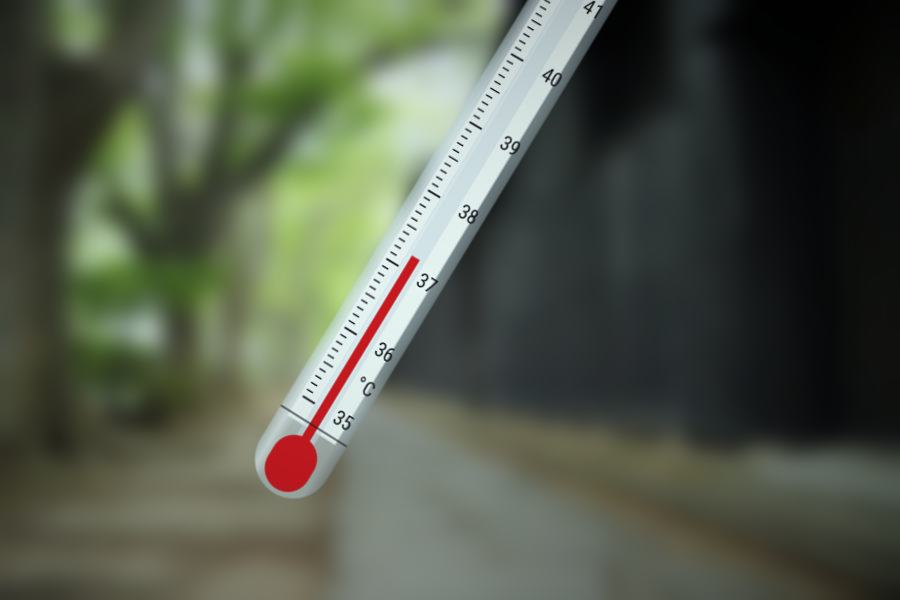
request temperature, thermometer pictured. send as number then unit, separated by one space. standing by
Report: 37.2 °C
